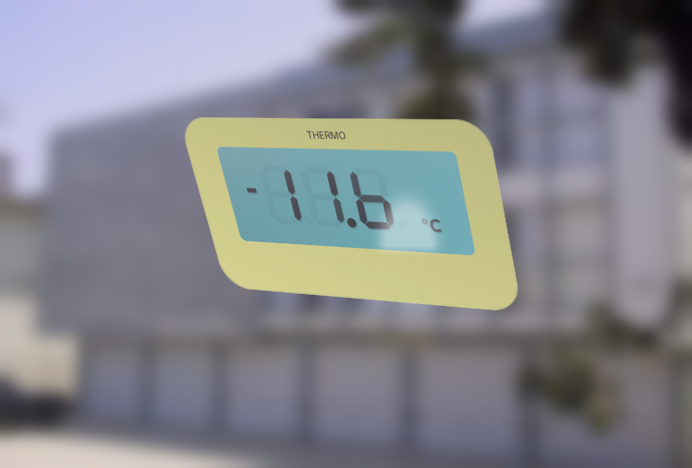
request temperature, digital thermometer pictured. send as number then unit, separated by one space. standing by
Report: -11.6 °C
